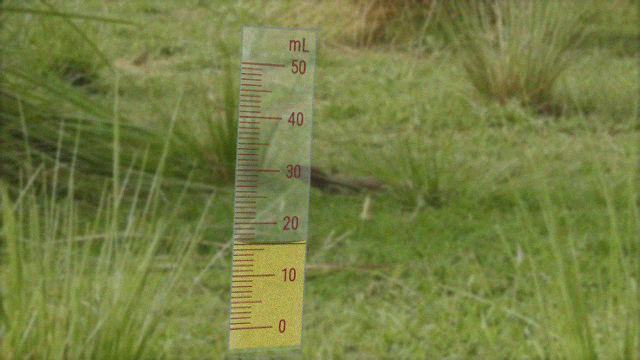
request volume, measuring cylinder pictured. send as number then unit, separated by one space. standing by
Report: 16 mL
